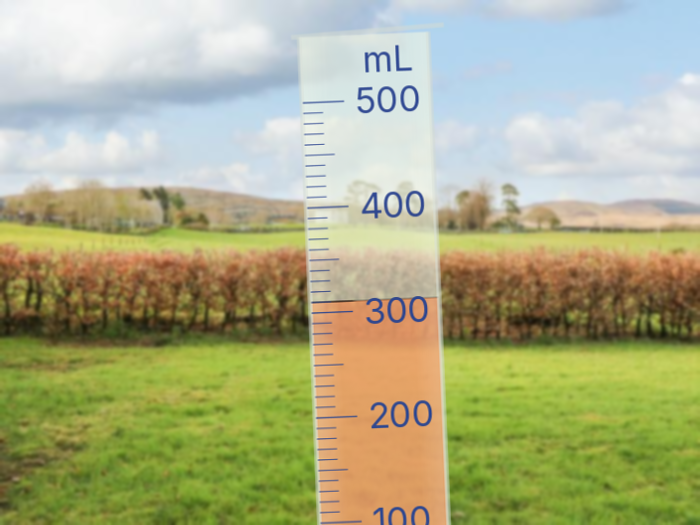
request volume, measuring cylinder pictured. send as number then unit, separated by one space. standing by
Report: 310 mL
